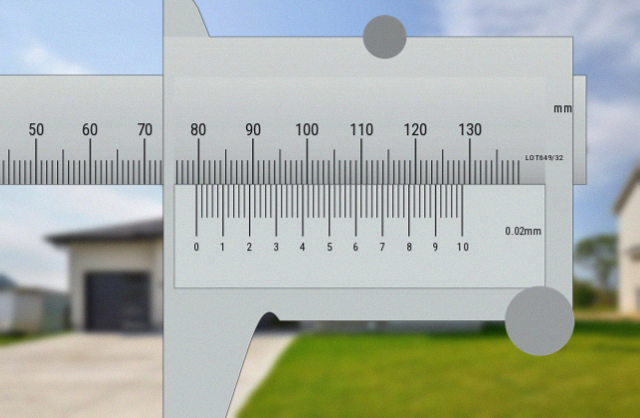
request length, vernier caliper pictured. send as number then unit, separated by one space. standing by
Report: 79.6 mm
